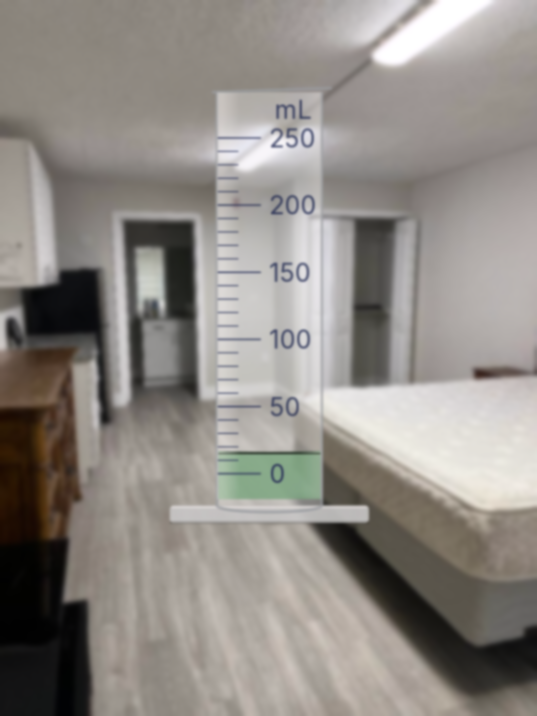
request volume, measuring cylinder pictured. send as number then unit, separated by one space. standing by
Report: 15 mL
